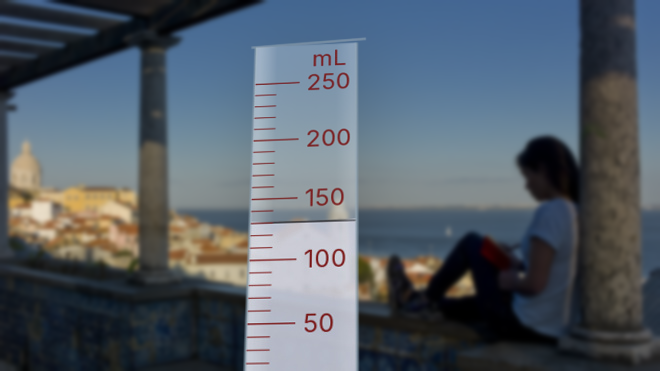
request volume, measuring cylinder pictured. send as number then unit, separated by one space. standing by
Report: 130 mL
